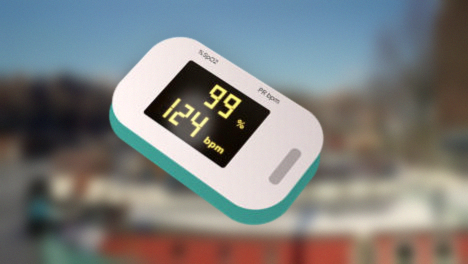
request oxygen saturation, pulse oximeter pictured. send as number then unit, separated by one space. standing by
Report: 99 %
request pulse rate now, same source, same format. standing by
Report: 124 bpm
